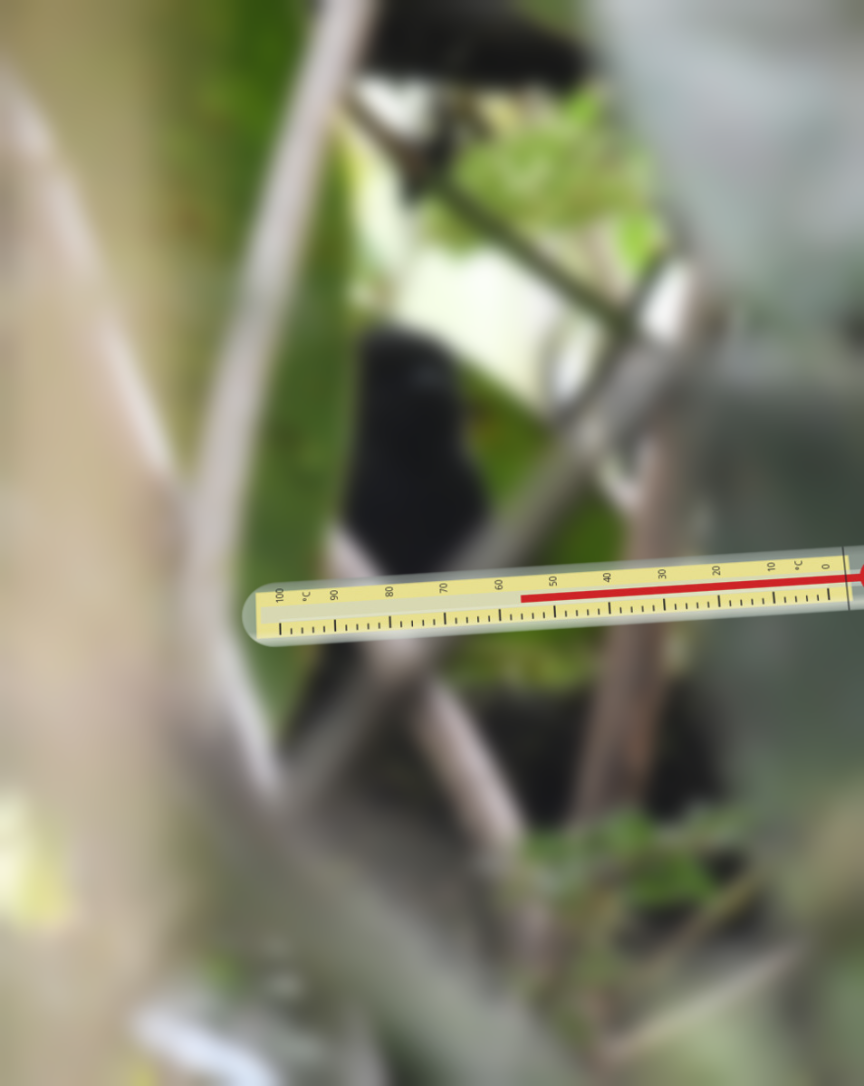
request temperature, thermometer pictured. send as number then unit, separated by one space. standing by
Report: 56 °C
